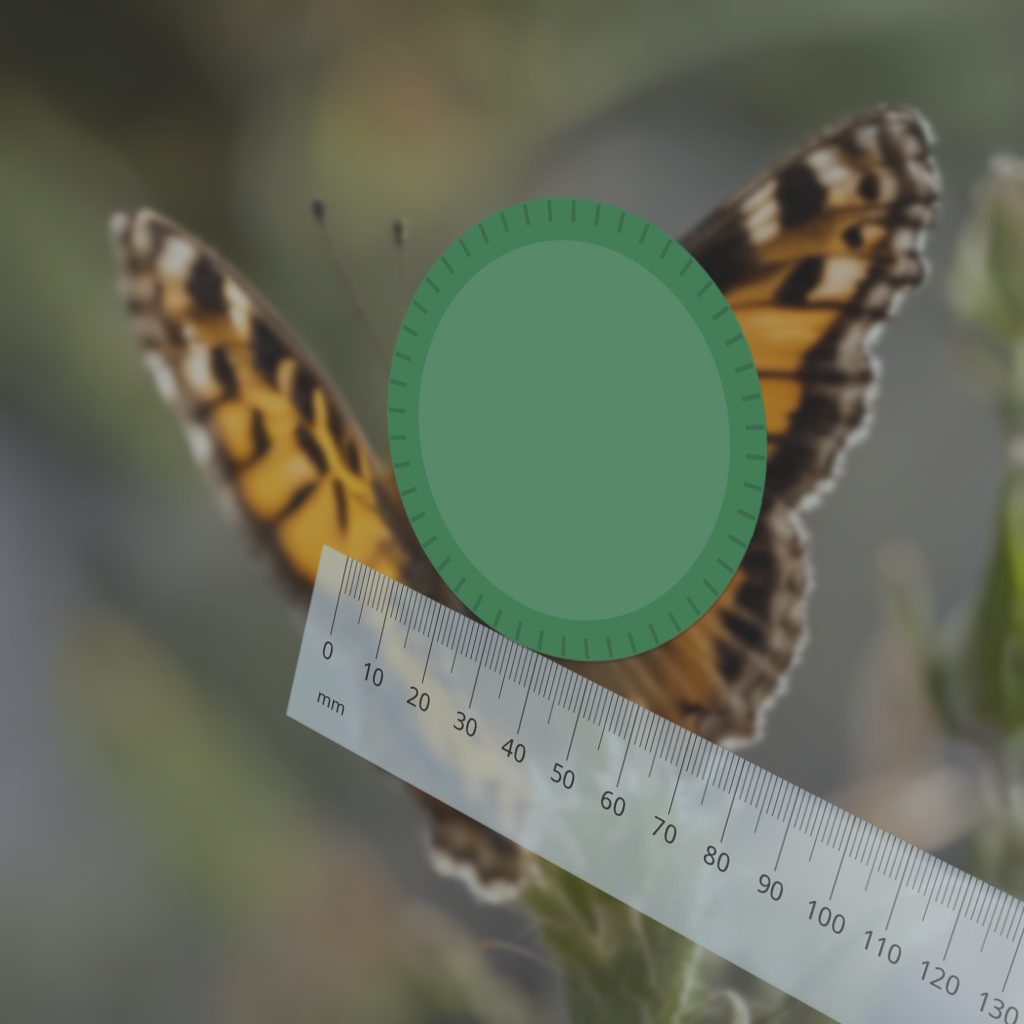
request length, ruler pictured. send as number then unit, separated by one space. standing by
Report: 71 mm
